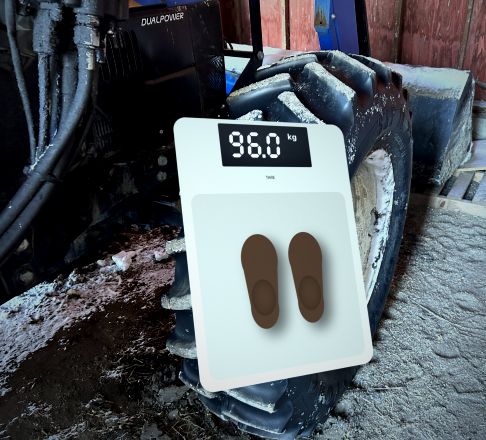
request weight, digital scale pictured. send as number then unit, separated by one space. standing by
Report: 96.0 kg
